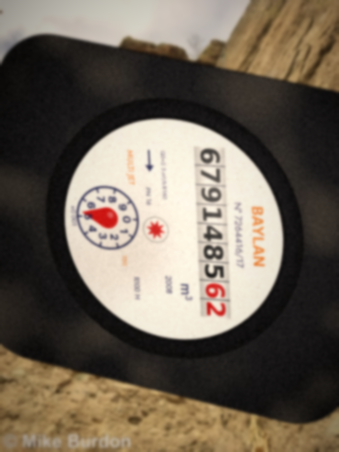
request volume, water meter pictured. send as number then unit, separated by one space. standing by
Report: 6791485.625 m³
